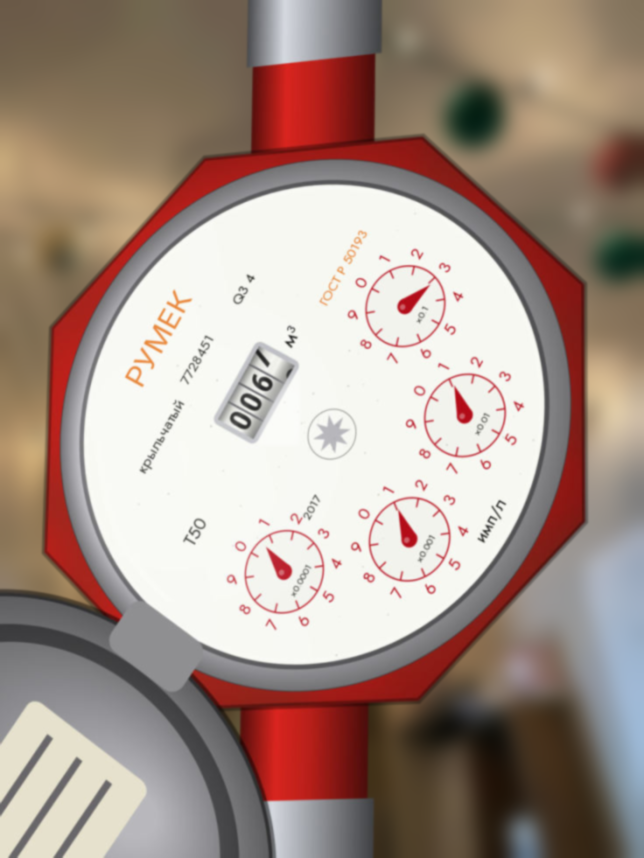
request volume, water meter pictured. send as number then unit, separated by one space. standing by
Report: 67.3110 m³
